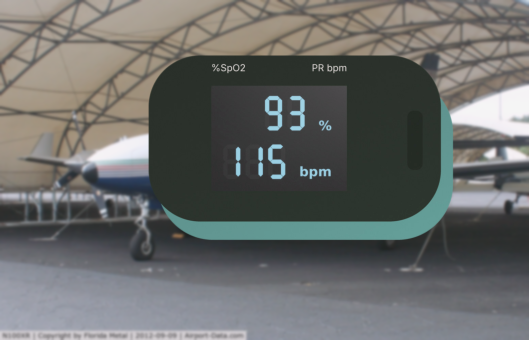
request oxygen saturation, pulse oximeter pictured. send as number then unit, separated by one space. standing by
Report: 93 %
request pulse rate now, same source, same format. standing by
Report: 115 bpm
